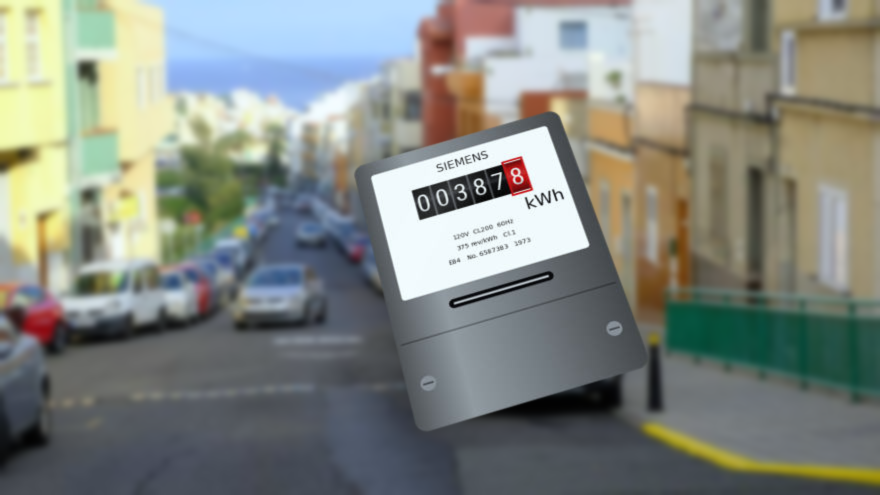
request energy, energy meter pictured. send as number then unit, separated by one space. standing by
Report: 387.8 kWh
